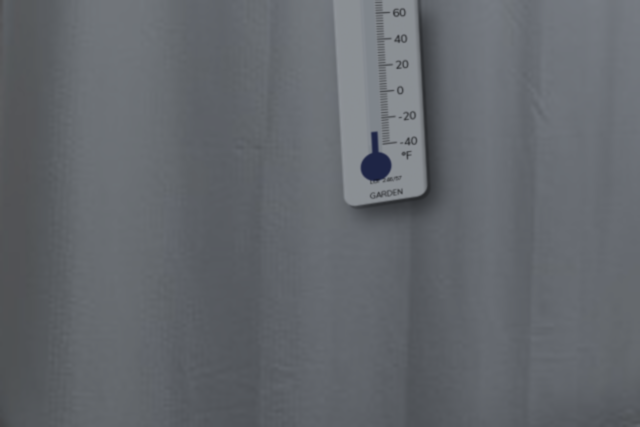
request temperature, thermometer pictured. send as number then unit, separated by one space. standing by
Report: -30 °F
